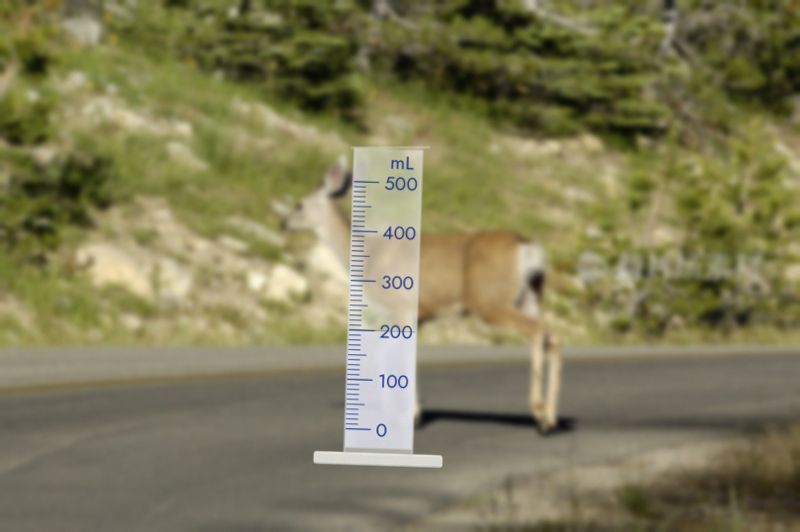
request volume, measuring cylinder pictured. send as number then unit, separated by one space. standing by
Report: 200 mL
